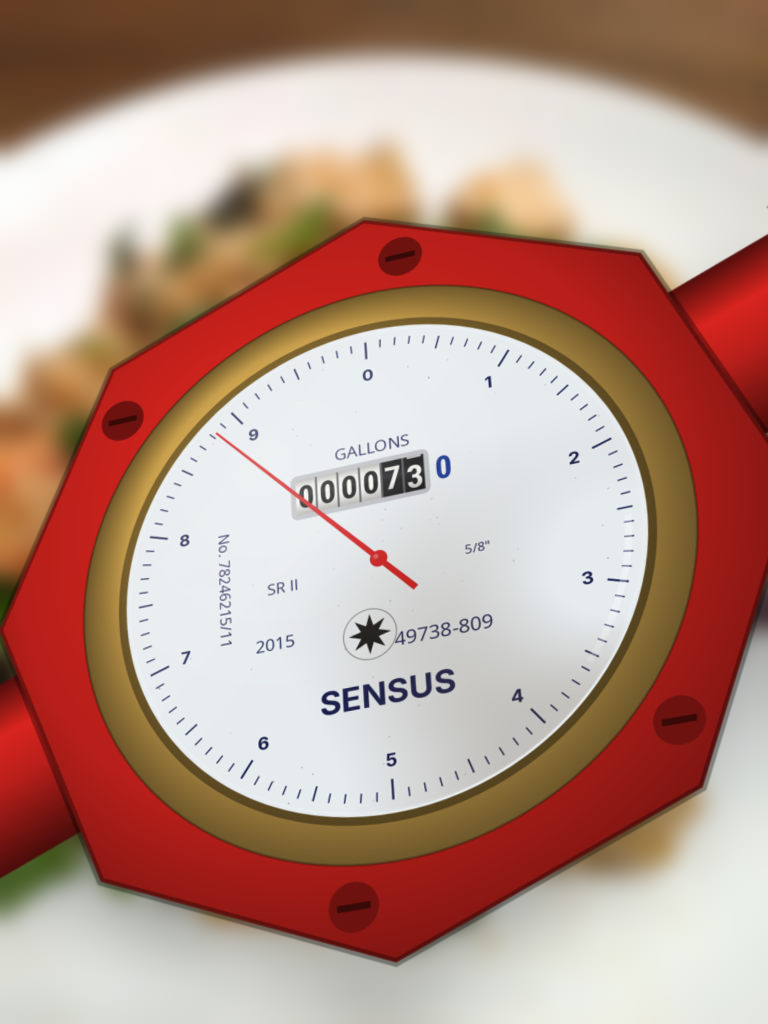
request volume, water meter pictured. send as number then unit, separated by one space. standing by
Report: 728.8 gal
